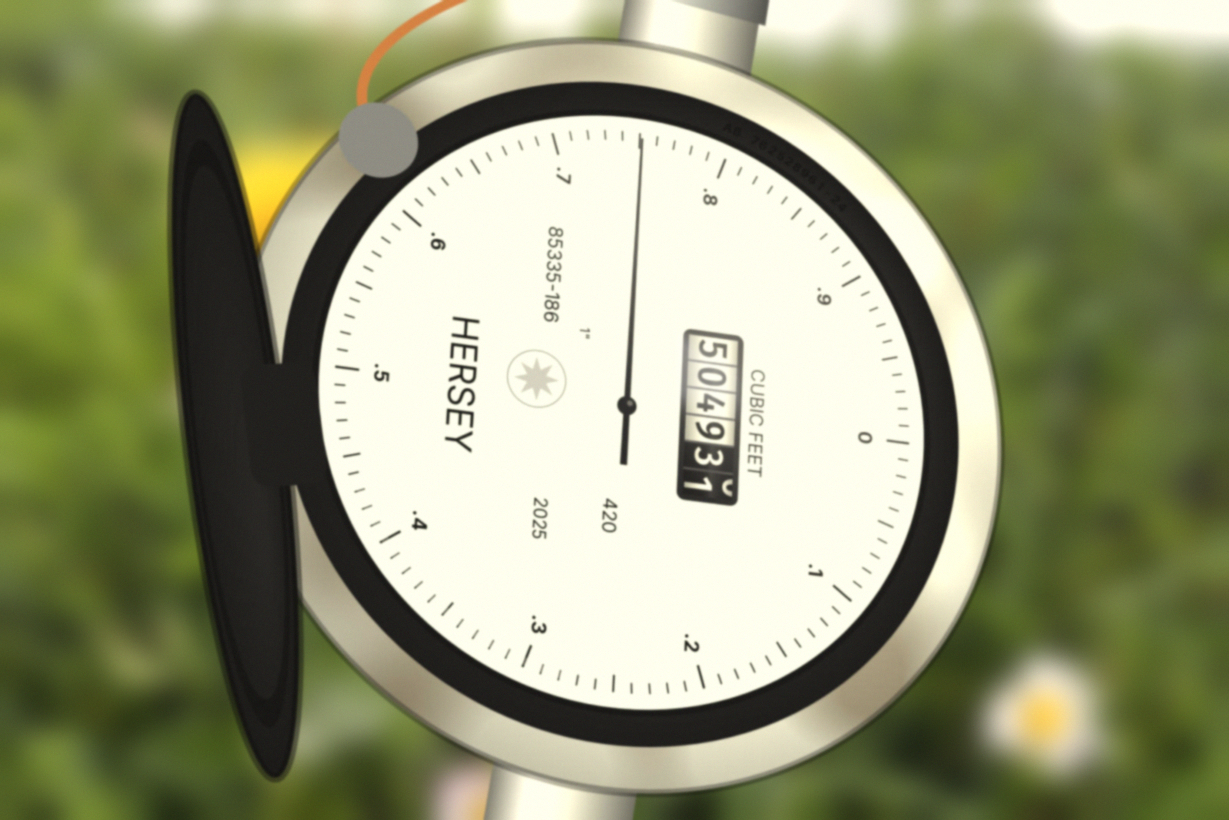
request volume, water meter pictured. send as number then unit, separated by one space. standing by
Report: 504930.75 ft³
